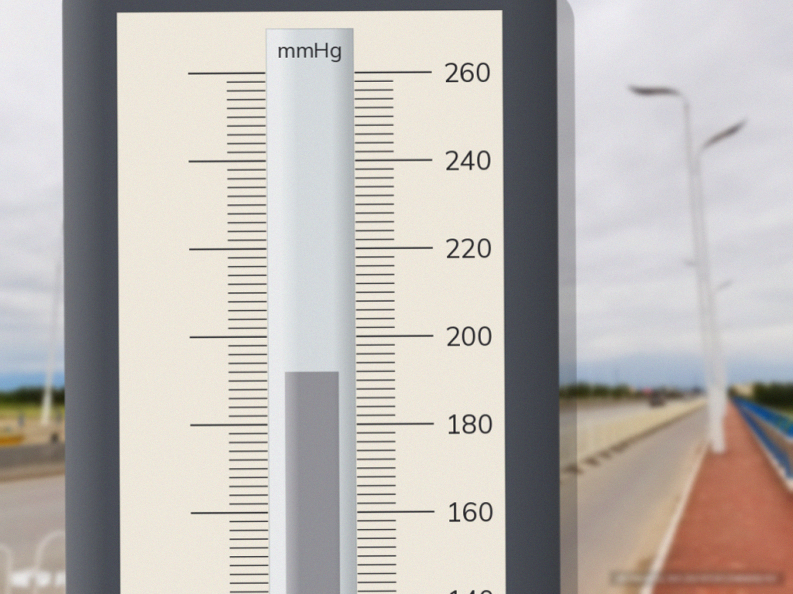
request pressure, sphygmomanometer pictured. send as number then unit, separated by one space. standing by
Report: 192 mmHg
